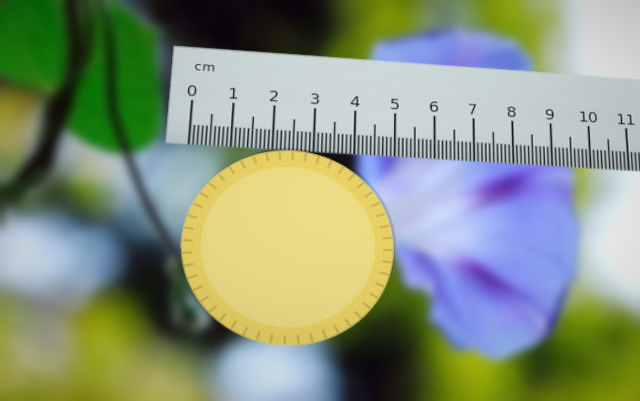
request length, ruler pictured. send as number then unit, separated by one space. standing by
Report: 5 cm
